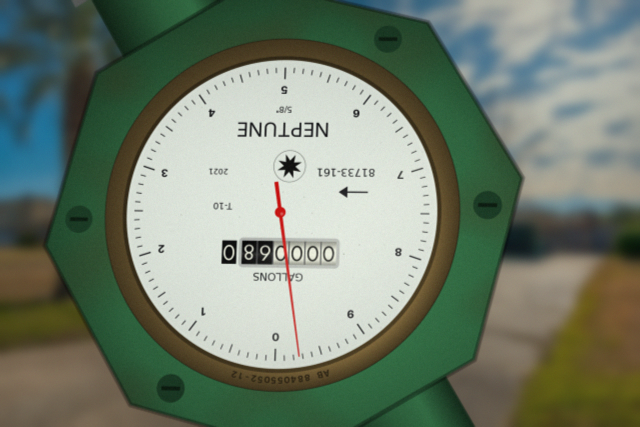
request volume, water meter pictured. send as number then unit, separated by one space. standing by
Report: 679.7 gal
